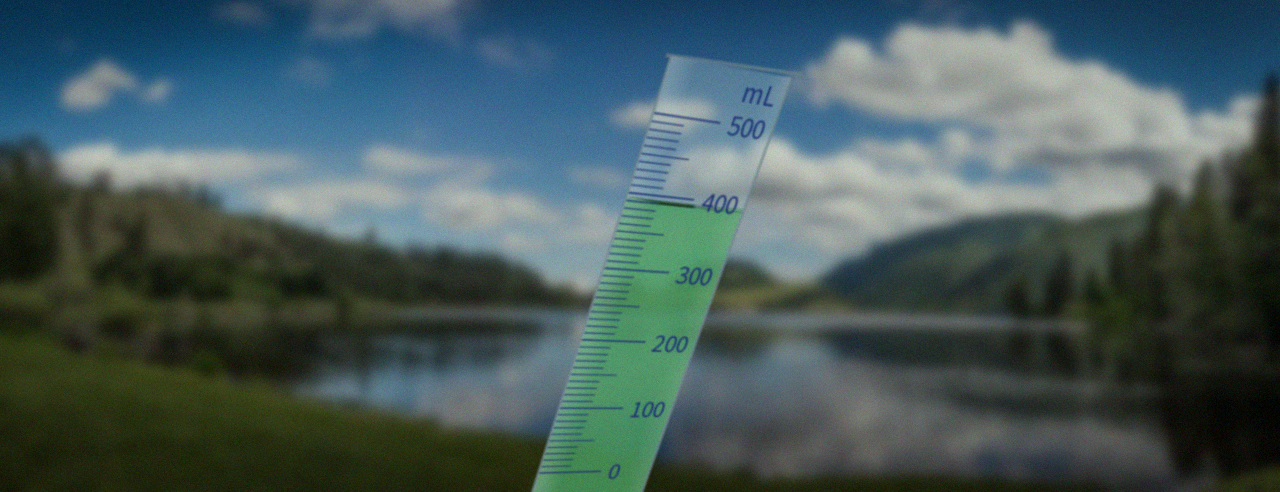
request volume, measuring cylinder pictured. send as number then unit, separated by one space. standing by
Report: 390 mL
